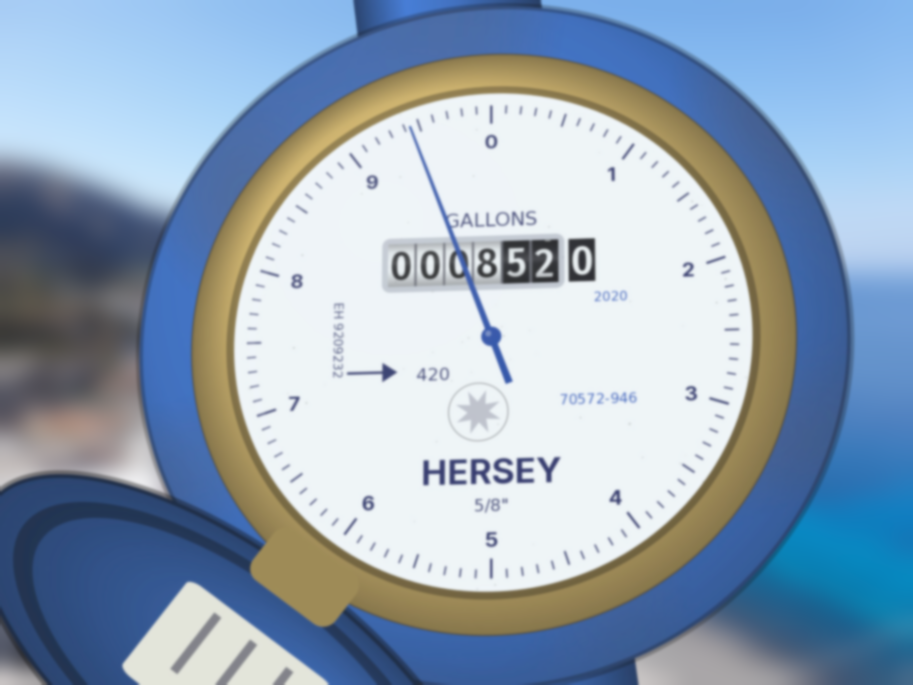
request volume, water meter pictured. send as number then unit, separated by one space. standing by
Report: 8519.4 gal
